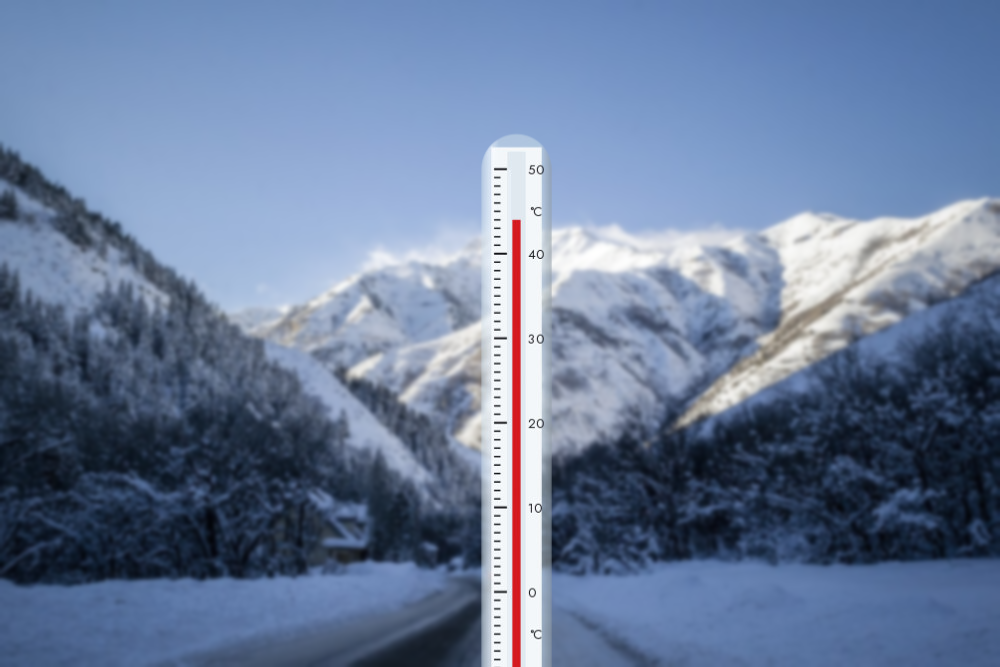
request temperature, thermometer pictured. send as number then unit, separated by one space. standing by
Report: 44 °C
